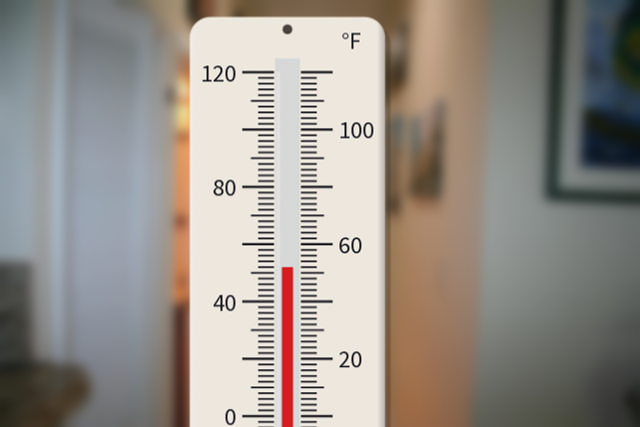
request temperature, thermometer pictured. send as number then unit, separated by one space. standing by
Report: 52 °F
